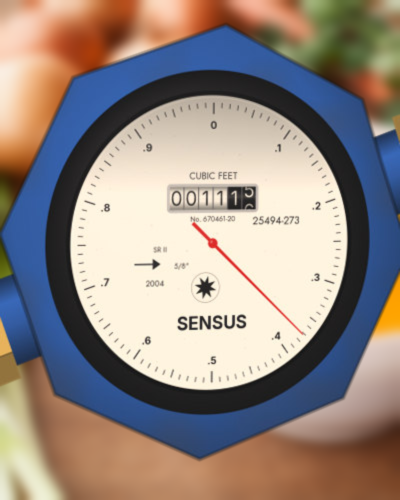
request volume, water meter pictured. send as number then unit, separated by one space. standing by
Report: 1115.37 ft³
